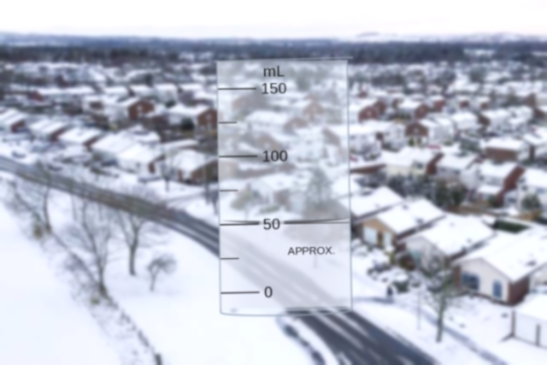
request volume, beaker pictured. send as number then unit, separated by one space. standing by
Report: 50 mL
